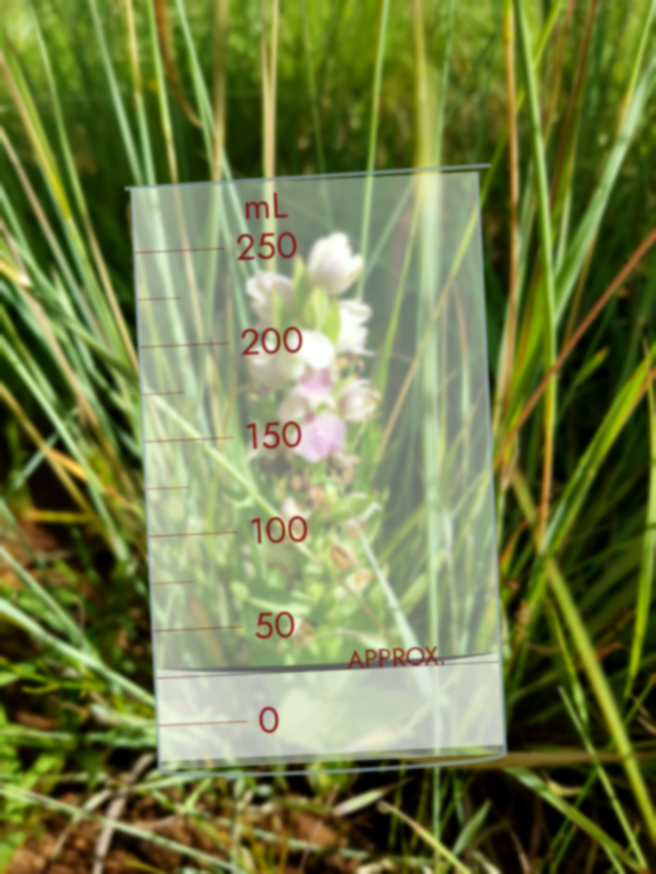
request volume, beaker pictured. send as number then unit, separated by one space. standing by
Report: 25 mL
